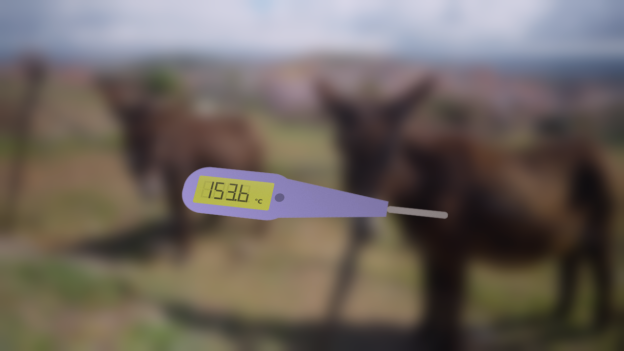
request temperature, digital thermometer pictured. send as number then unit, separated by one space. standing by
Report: 153.6 °C
